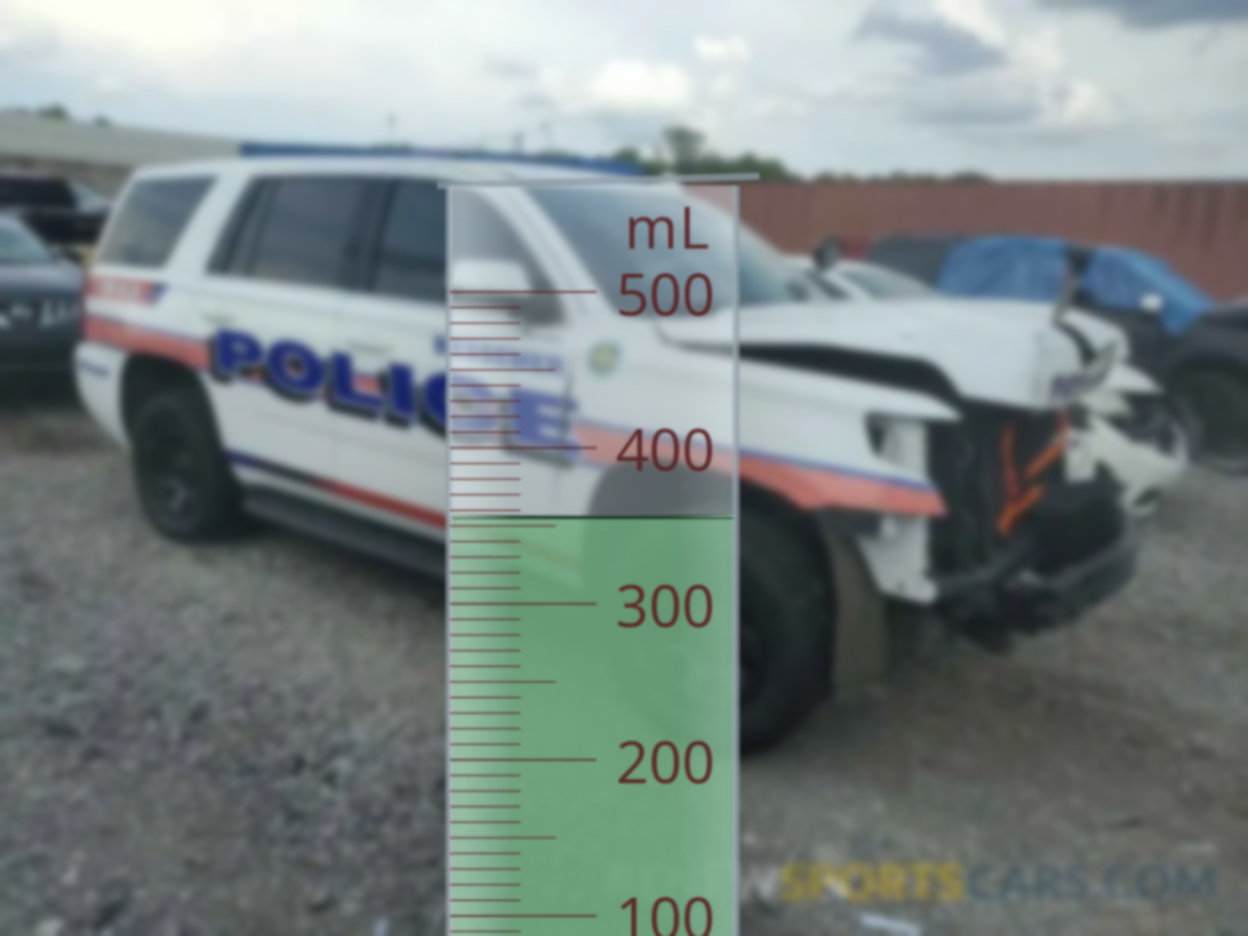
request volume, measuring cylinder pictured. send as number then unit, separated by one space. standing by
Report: 355 mL
